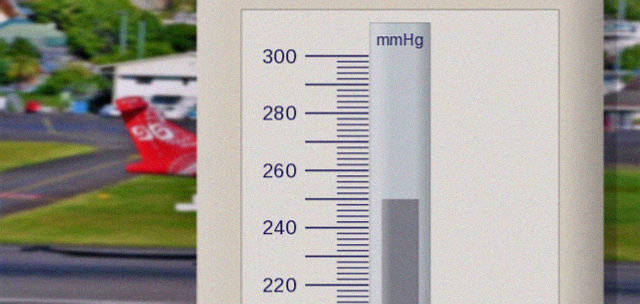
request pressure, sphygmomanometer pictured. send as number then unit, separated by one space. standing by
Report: 250 mmHg
